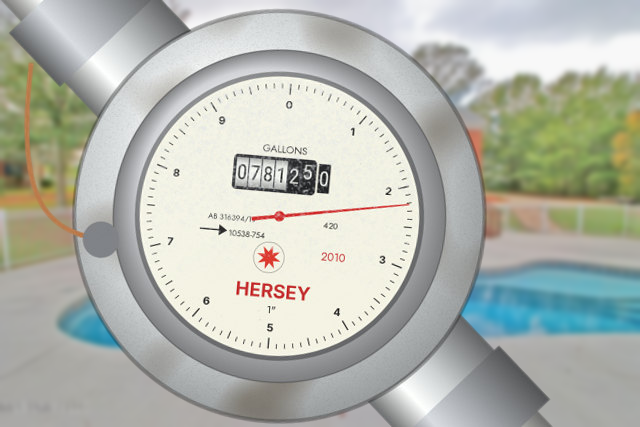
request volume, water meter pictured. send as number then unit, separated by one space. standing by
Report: 781252.2 gal
